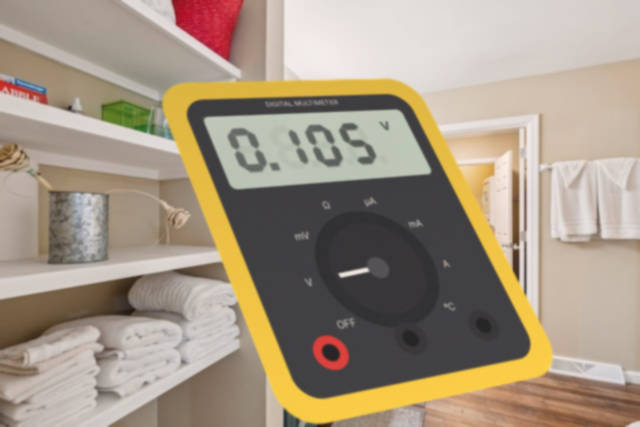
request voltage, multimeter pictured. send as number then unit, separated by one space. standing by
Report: 0.105 V
